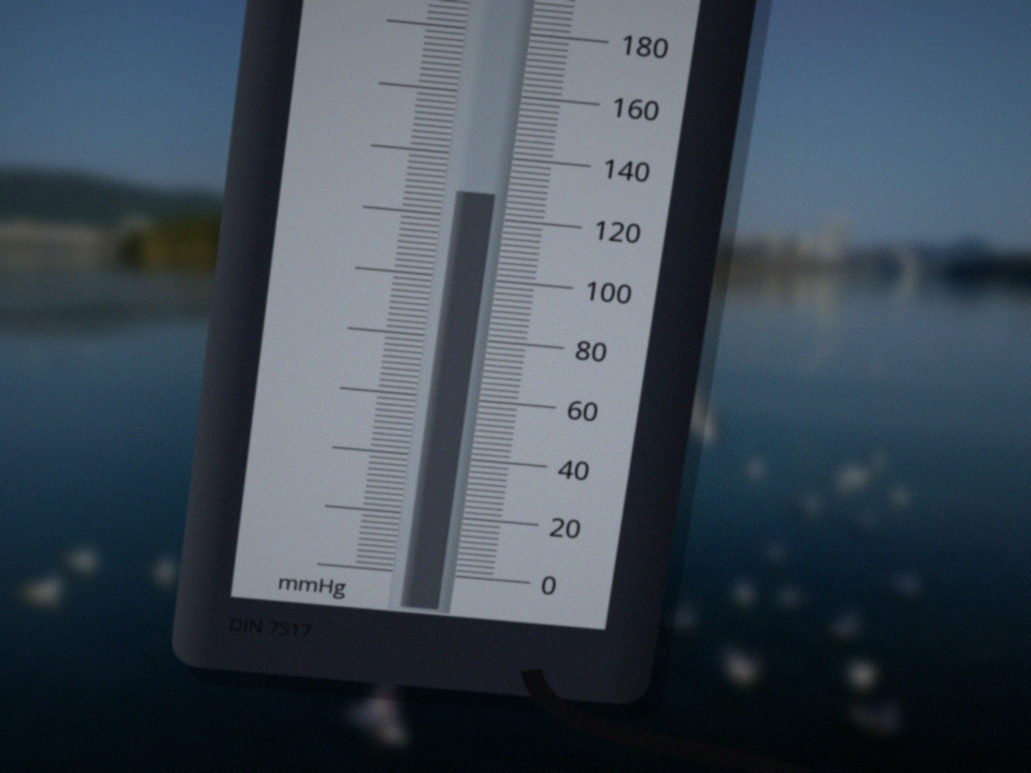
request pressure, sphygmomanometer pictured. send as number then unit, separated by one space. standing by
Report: 128 mmHg
